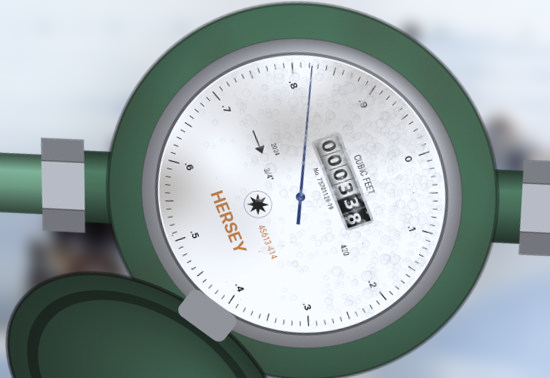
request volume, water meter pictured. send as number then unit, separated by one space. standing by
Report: 337.82 ft³
